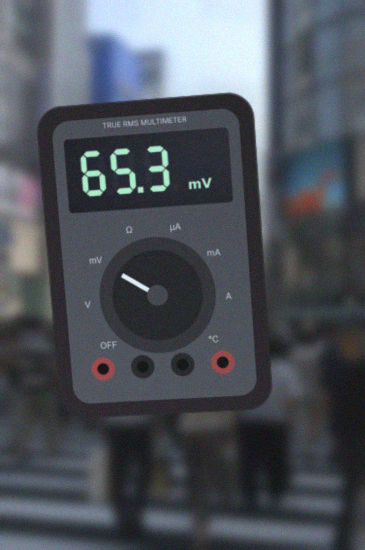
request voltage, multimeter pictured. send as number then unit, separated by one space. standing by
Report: 65.3 mV
